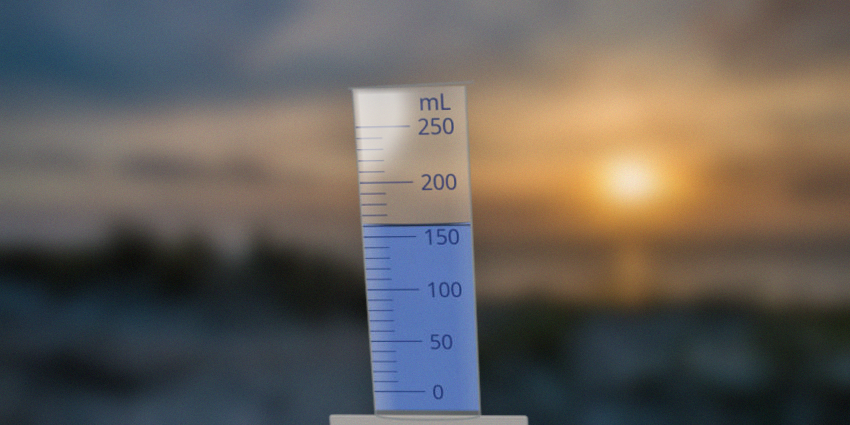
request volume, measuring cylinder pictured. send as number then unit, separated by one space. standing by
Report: 160 mL
